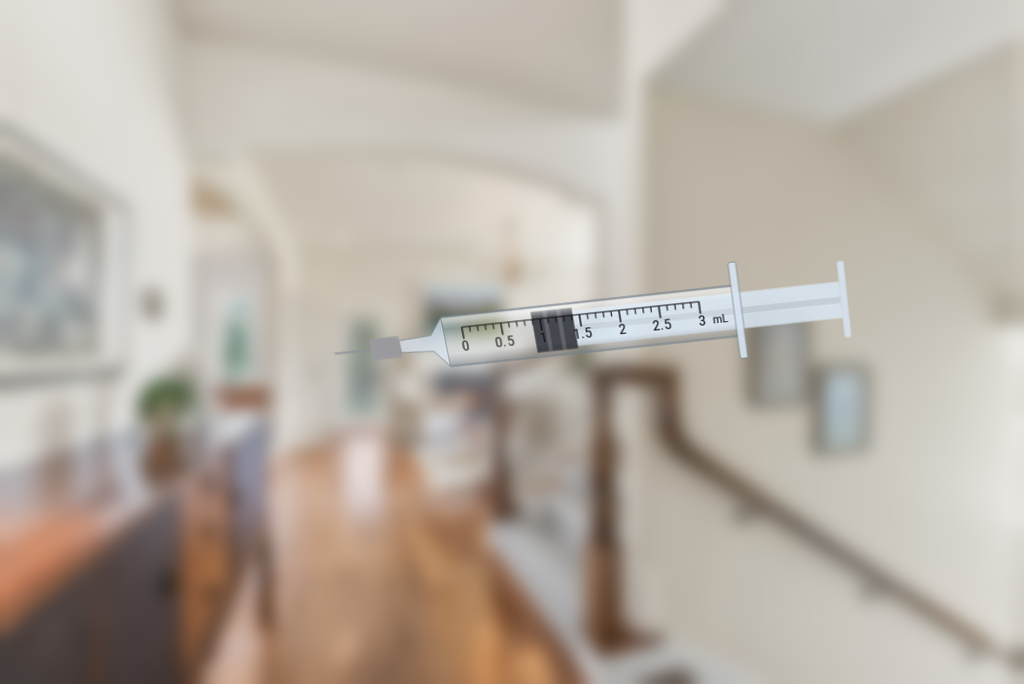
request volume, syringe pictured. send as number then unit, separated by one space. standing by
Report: 0.9 mL
